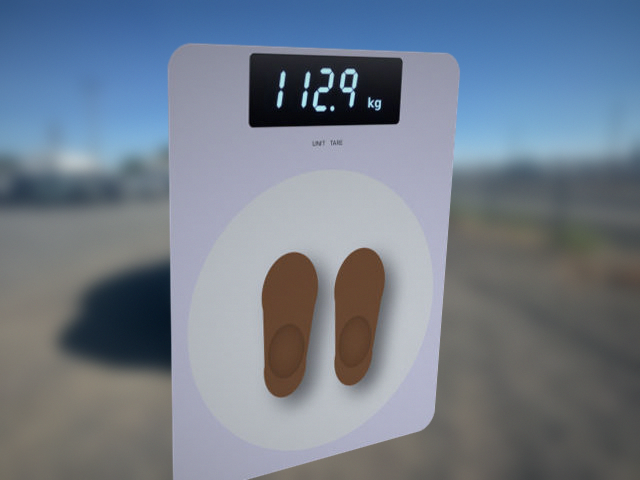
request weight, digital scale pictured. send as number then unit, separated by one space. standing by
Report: 112.9 kg
